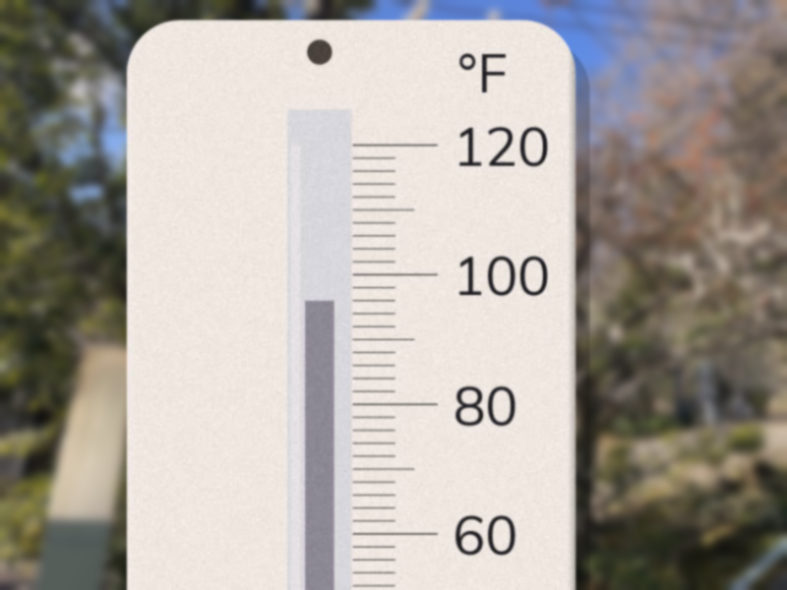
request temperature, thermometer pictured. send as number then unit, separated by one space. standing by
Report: 96 °F
